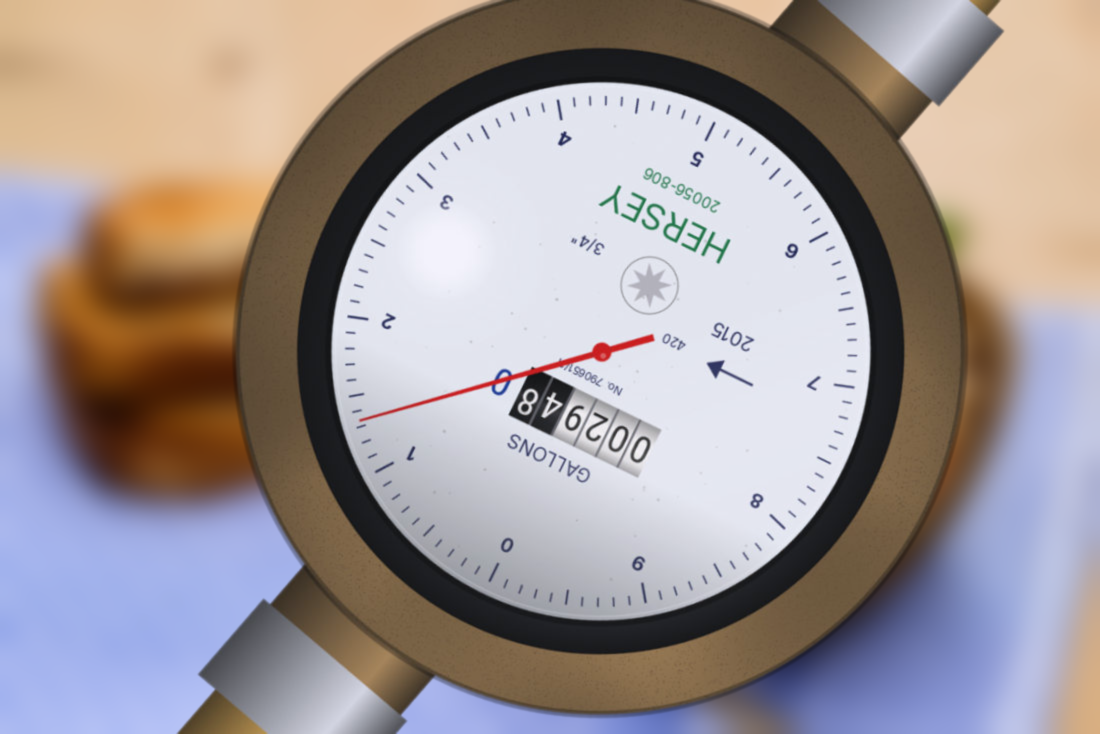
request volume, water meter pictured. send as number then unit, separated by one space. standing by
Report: 29481.3 gal
